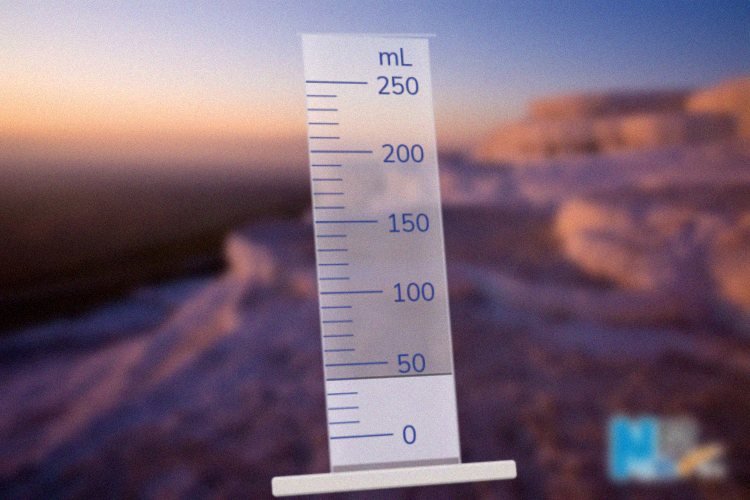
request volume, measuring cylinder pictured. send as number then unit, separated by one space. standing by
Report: 40 mL
